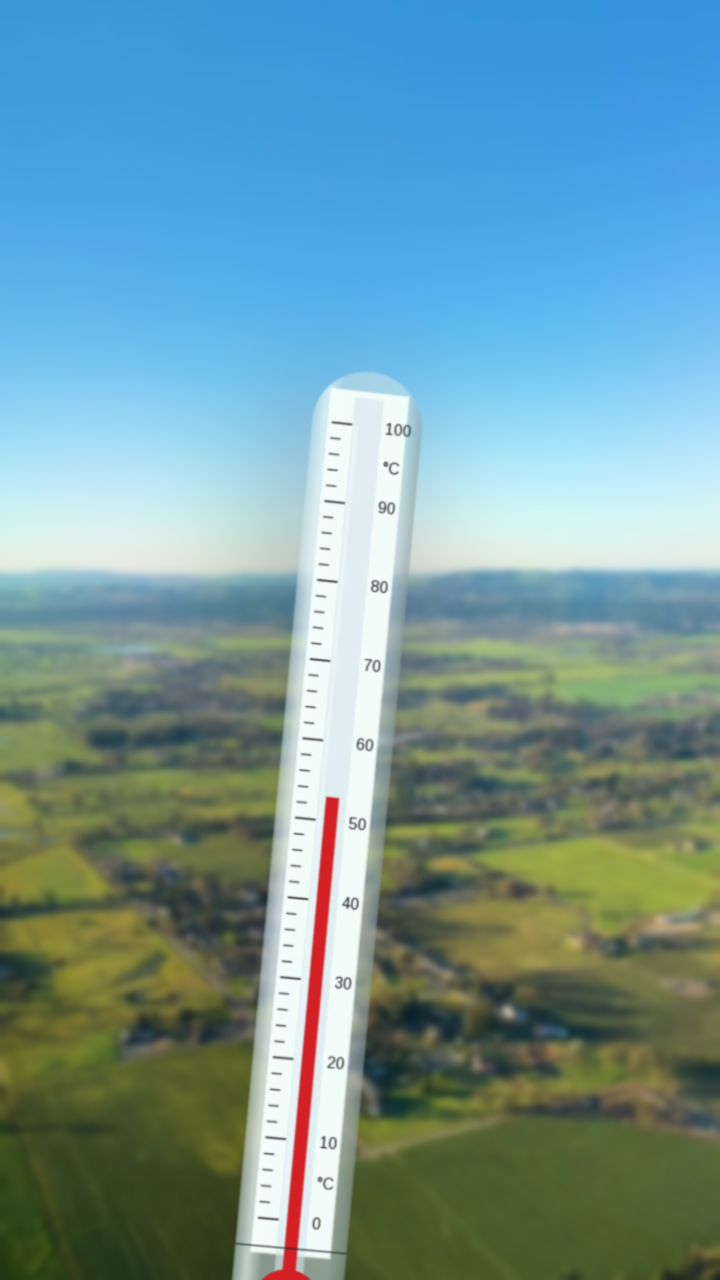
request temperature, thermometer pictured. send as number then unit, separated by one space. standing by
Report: 53 °C
